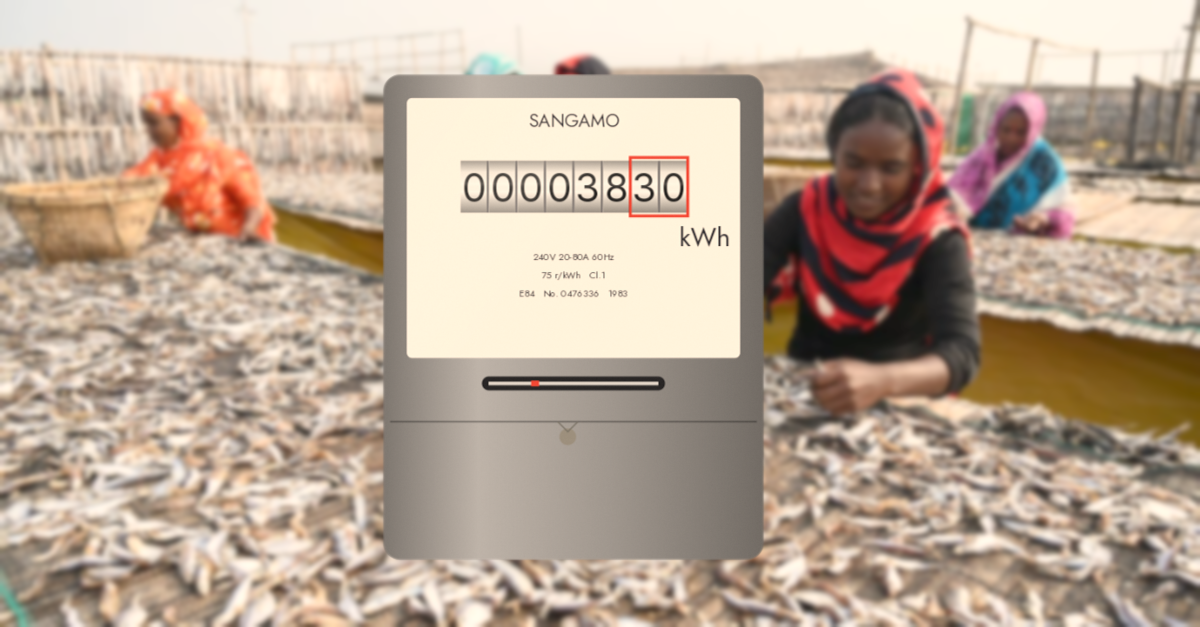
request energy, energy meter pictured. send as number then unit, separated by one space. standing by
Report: 38.30 kWh
